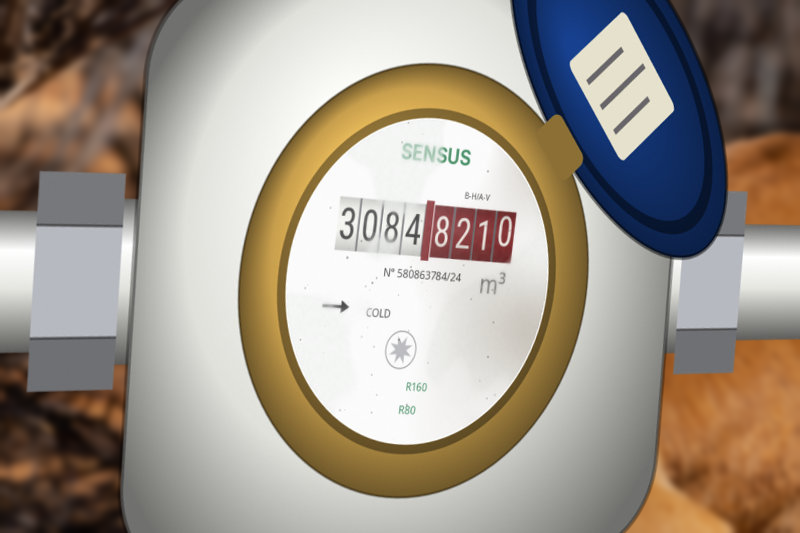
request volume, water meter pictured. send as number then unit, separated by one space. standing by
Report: 3084.8210 m³
